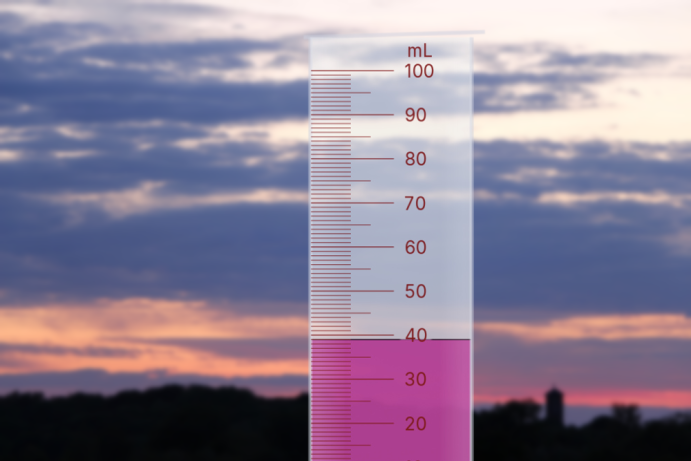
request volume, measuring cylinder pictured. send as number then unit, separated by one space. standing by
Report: 39 mL
